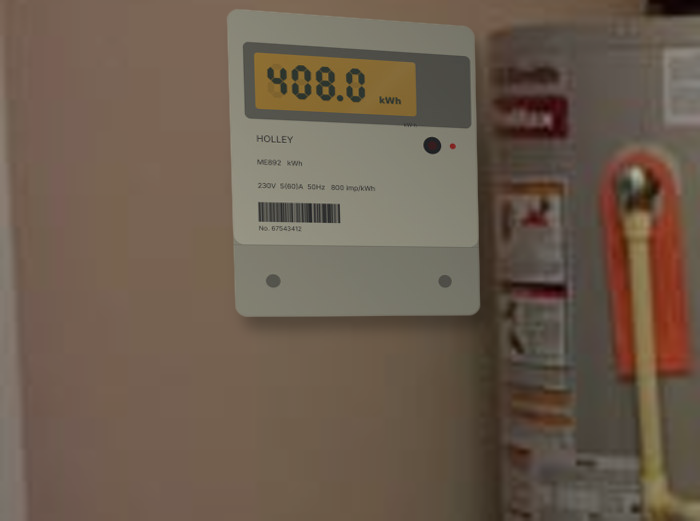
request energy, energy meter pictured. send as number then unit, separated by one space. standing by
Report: 408.0 kWh
